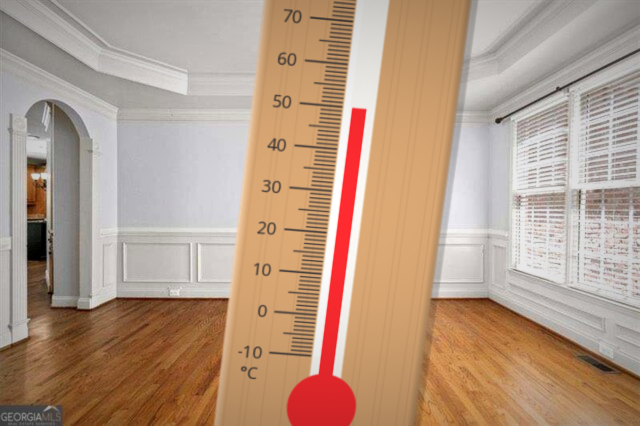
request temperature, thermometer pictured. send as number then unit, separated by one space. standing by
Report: 50 °C
